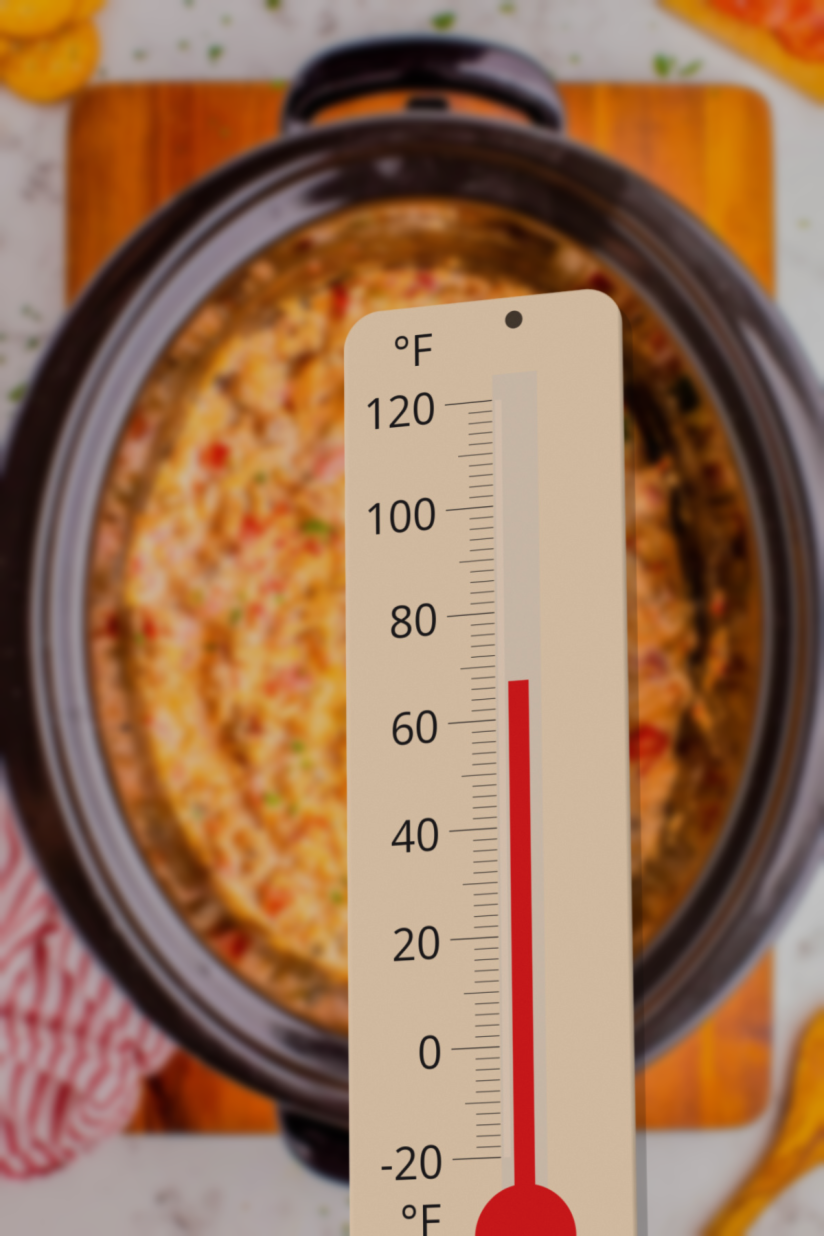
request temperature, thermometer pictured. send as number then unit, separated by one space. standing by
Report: 67 °F
